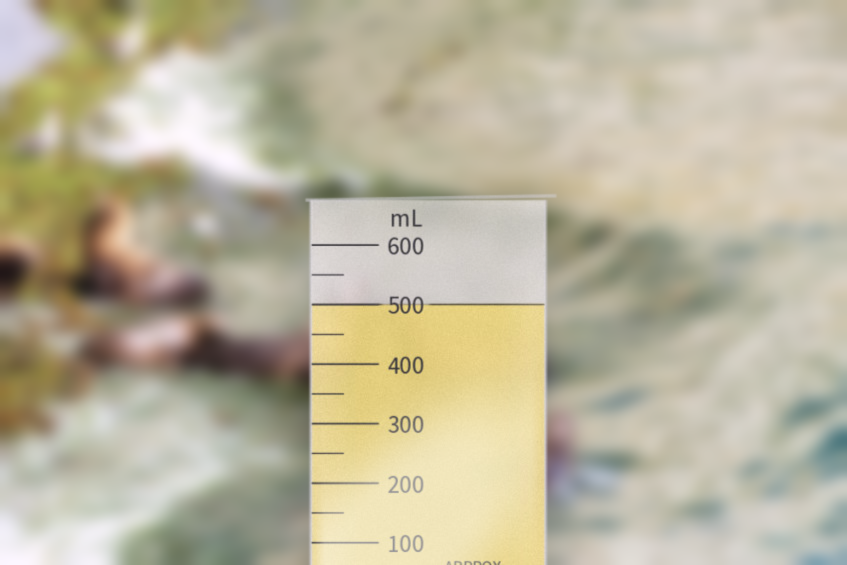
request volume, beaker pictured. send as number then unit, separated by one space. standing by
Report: 500 mL
